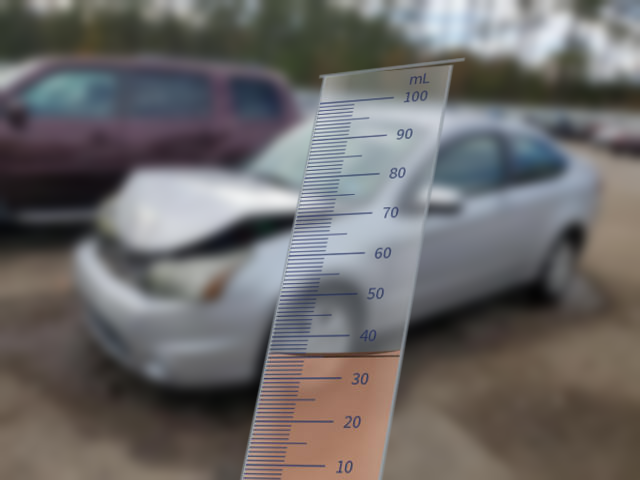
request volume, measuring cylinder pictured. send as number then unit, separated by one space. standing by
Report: 35 mL
